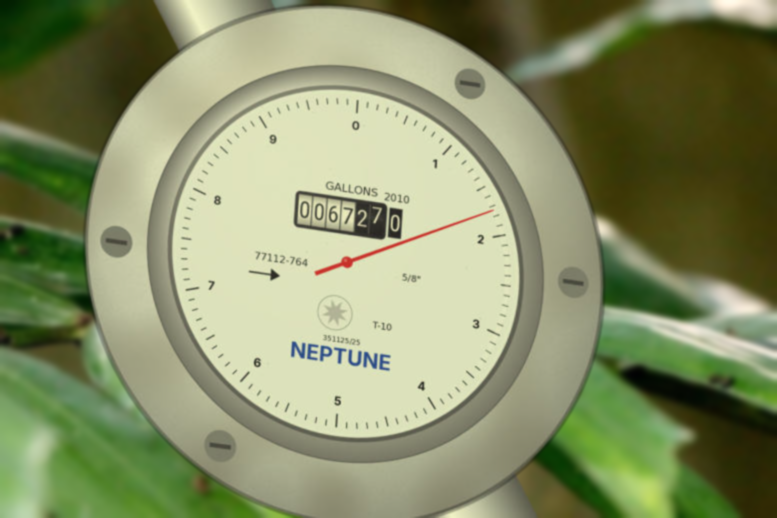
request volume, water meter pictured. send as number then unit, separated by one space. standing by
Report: 67271.7 gal
